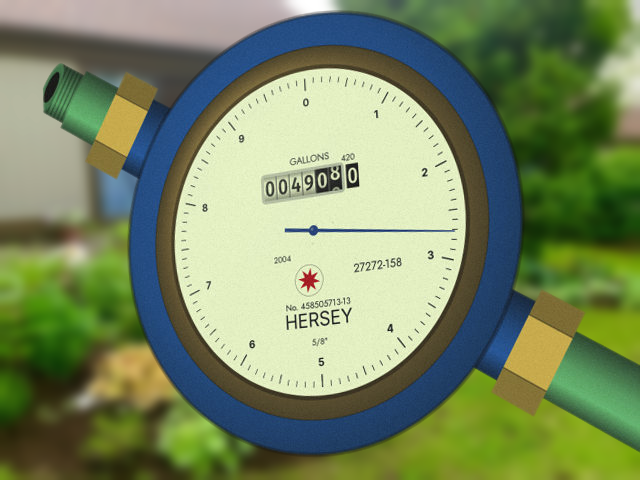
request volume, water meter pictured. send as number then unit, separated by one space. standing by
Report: 49082.7 gal
